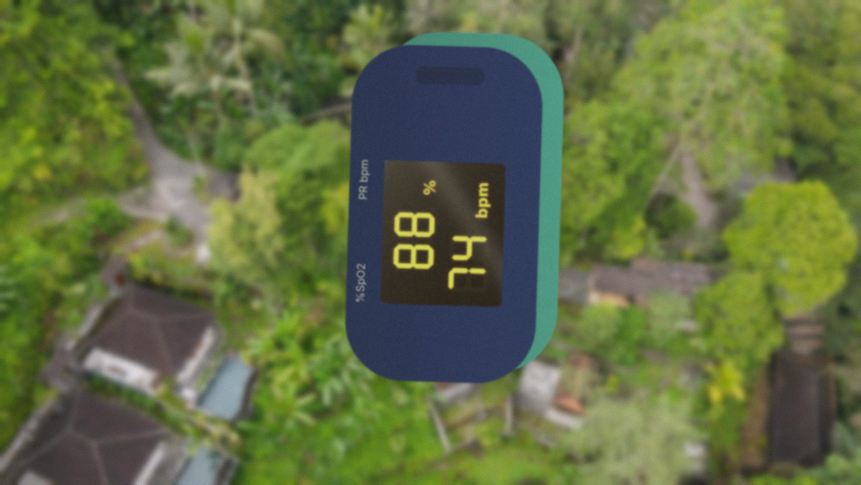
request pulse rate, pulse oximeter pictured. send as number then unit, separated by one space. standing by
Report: 74 bpm
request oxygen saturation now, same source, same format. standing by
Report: 88 %
